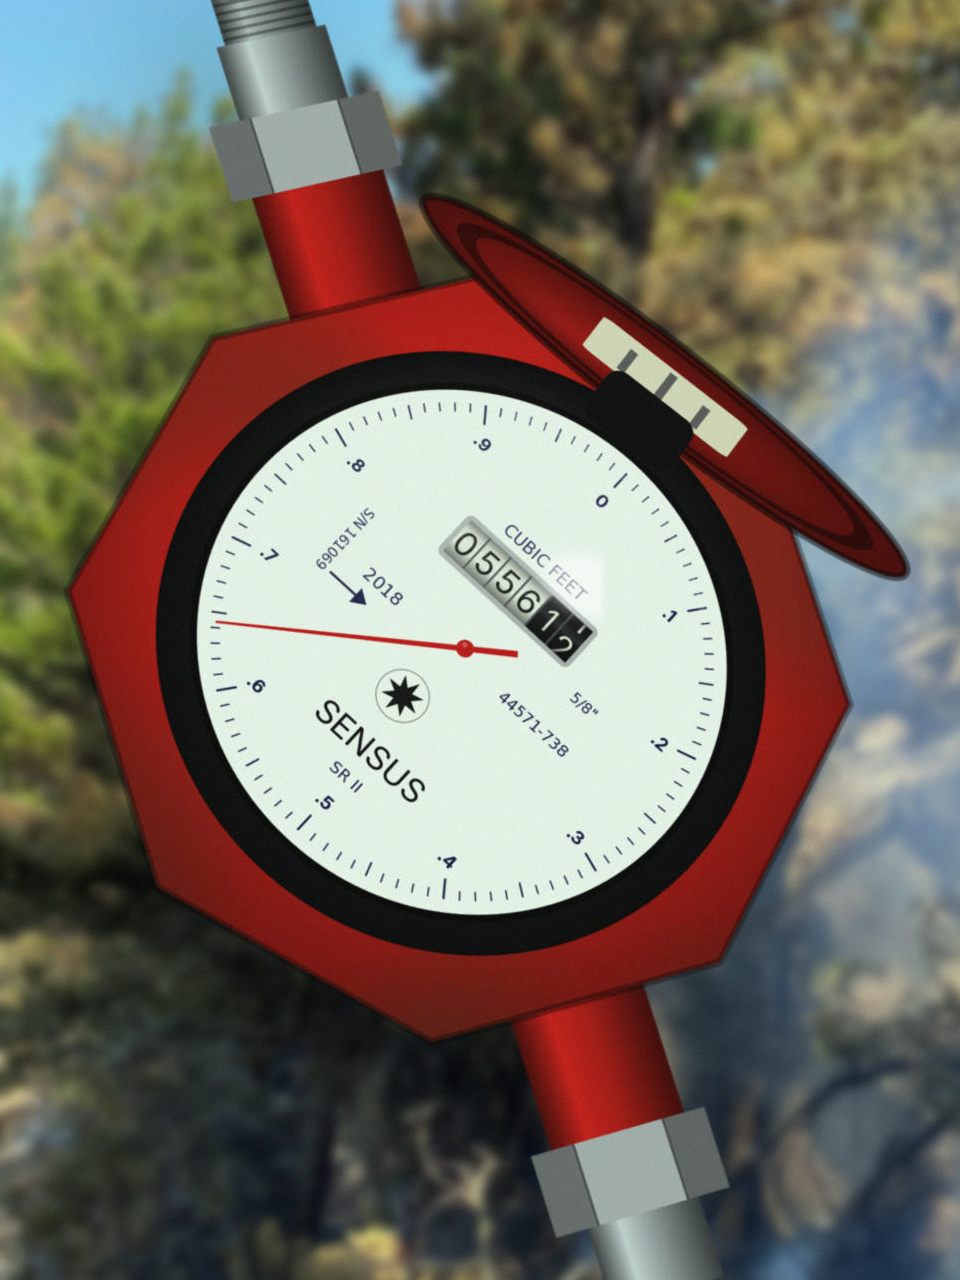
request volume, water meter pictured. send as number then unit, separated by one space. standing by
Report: 55611.64 ft³
